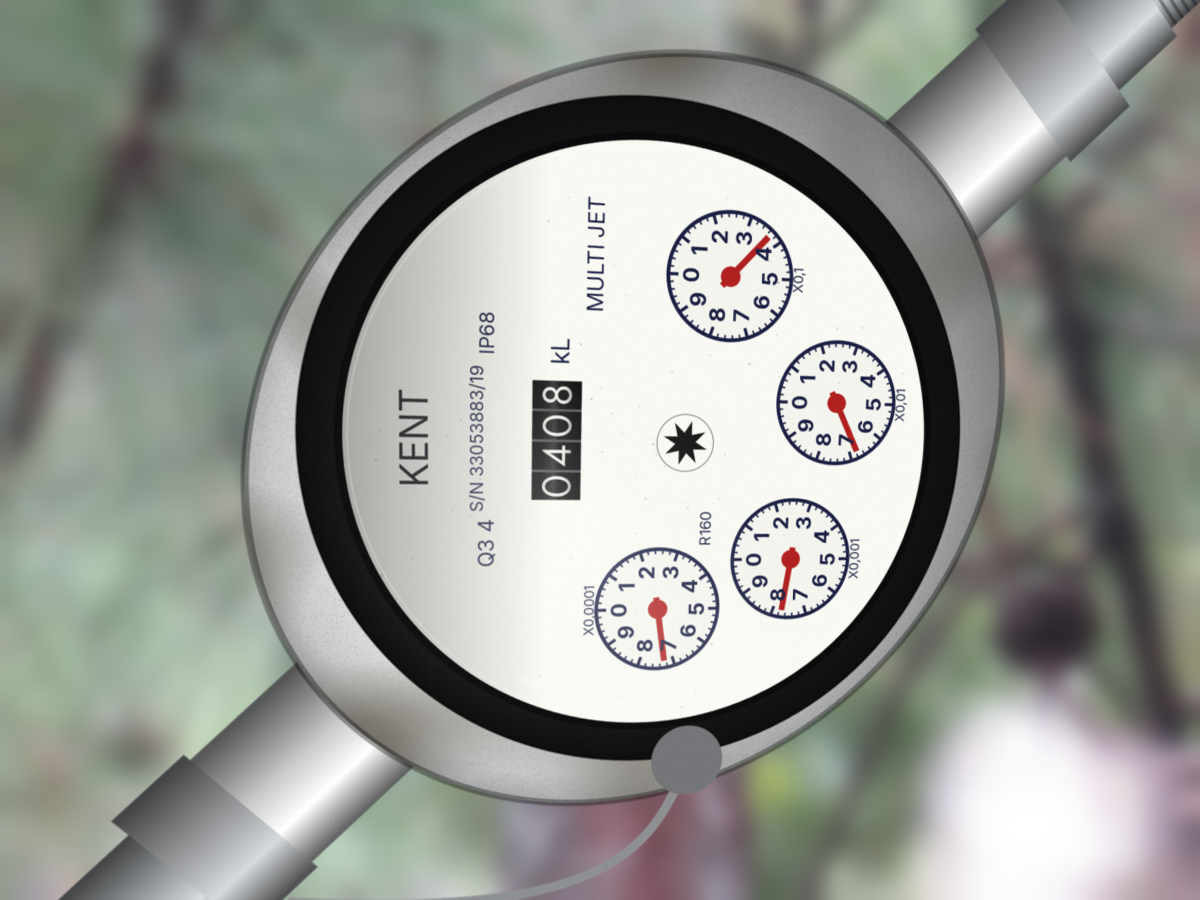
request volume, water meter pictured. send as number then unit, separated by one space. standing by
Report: 408.3677 kL
